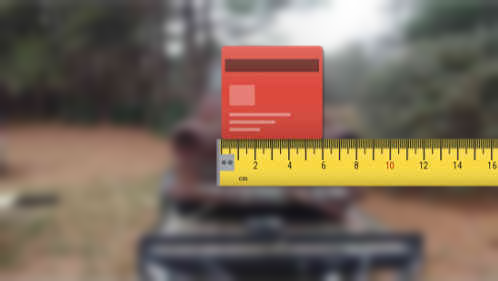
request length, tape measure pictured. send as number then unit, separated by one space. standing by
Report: 6 cm
